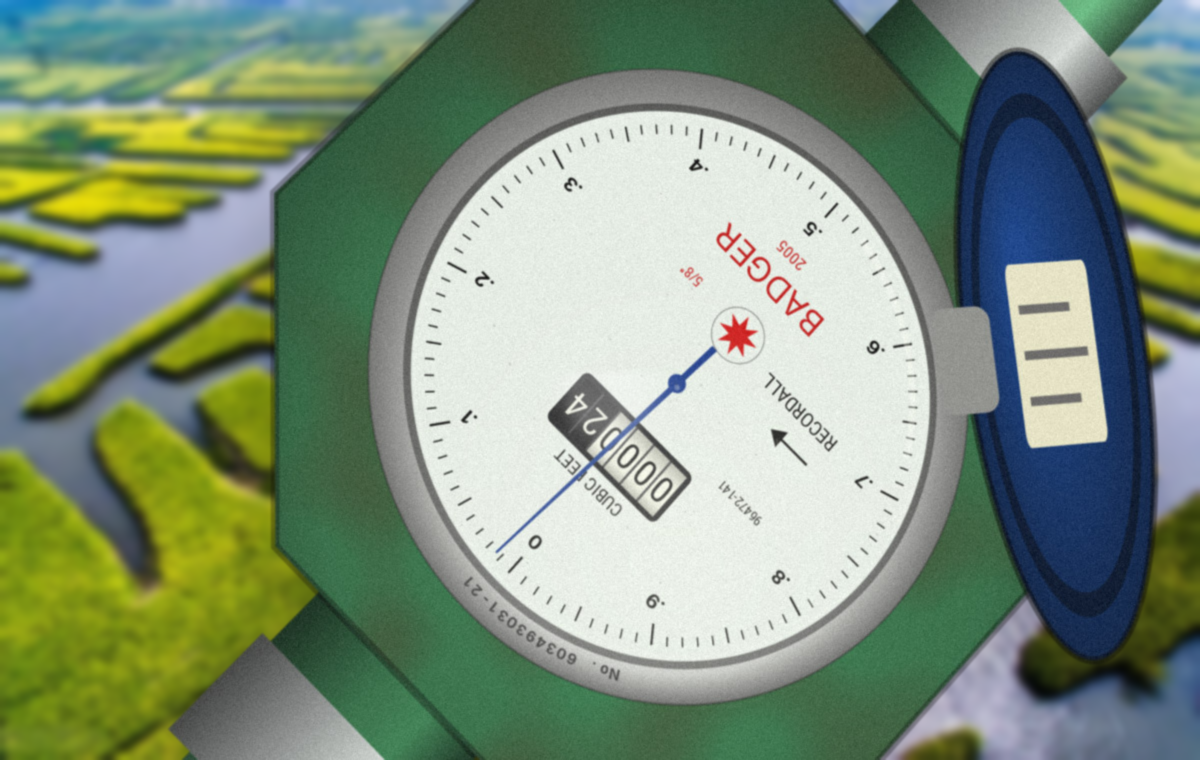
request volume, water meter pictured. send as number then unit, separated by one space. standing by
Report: 24.01 ft³
